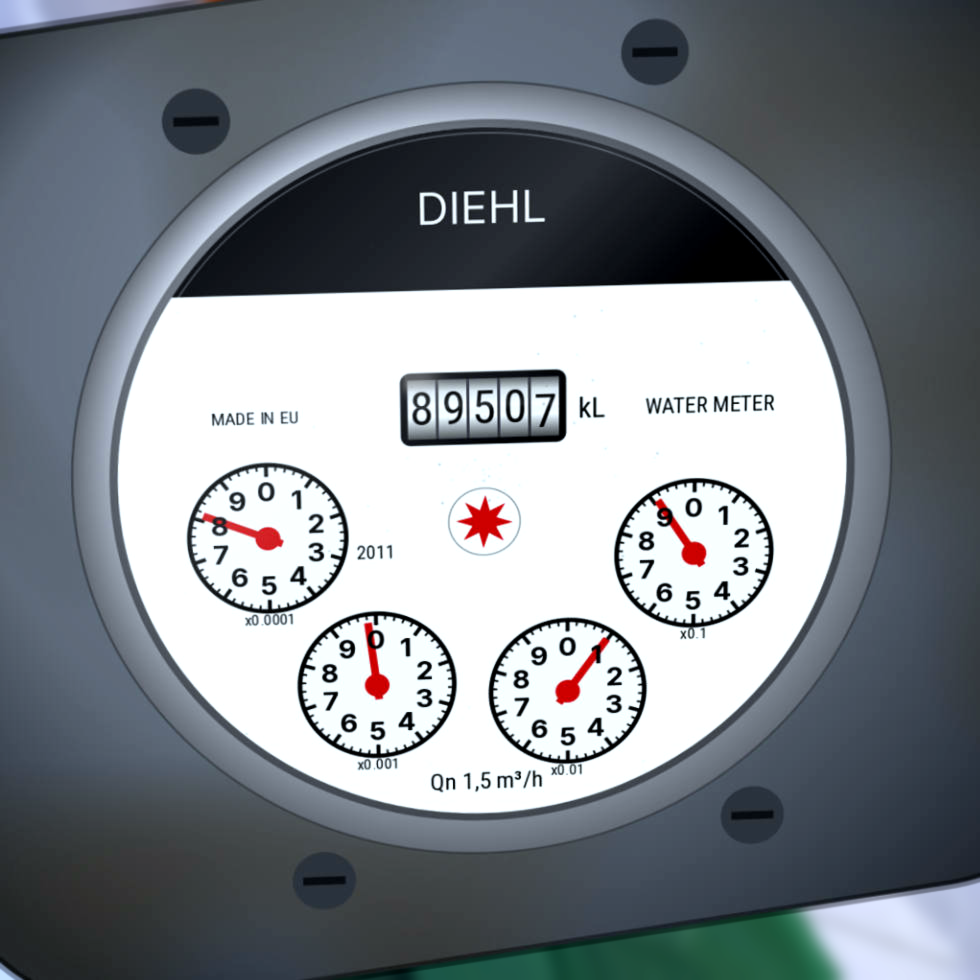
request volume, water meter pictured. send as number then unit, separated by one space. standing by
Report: 89506.9098 kL
